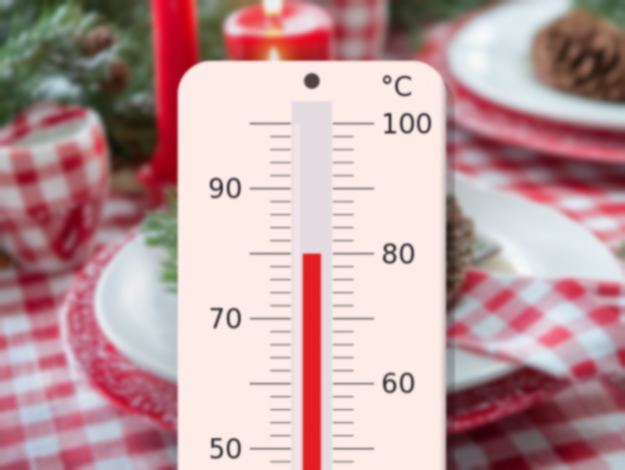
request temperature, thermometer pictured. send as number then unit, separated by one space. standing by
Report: 80 °C
